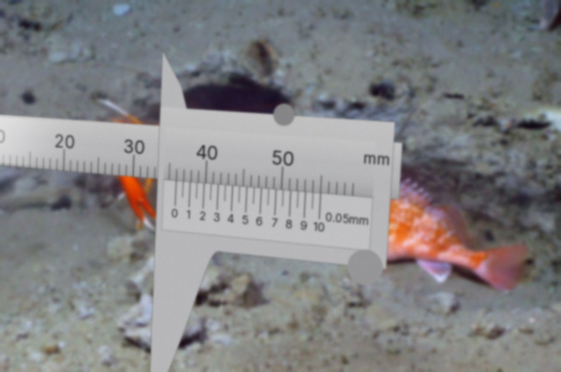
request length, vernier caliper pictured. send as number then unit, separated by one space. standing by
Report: 36.0 mm
